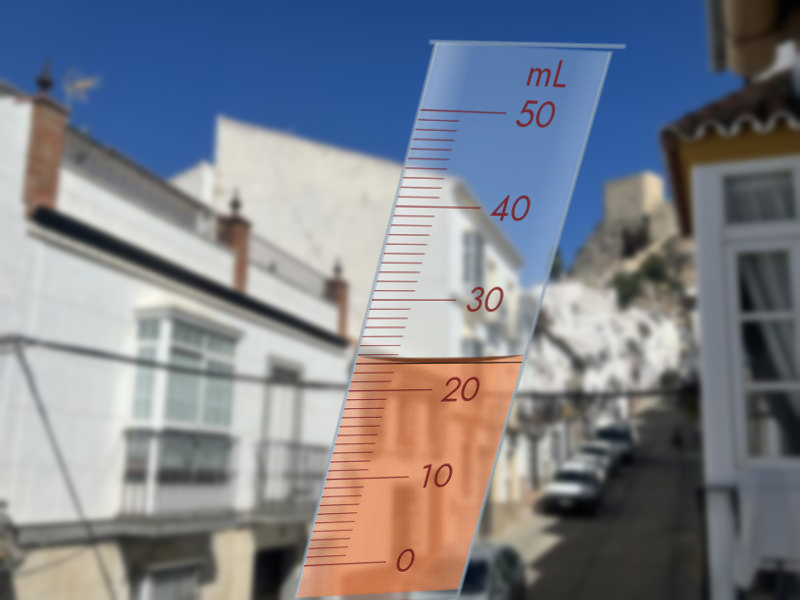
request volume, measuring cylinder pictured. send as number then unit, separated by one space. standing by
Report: 23 mL
